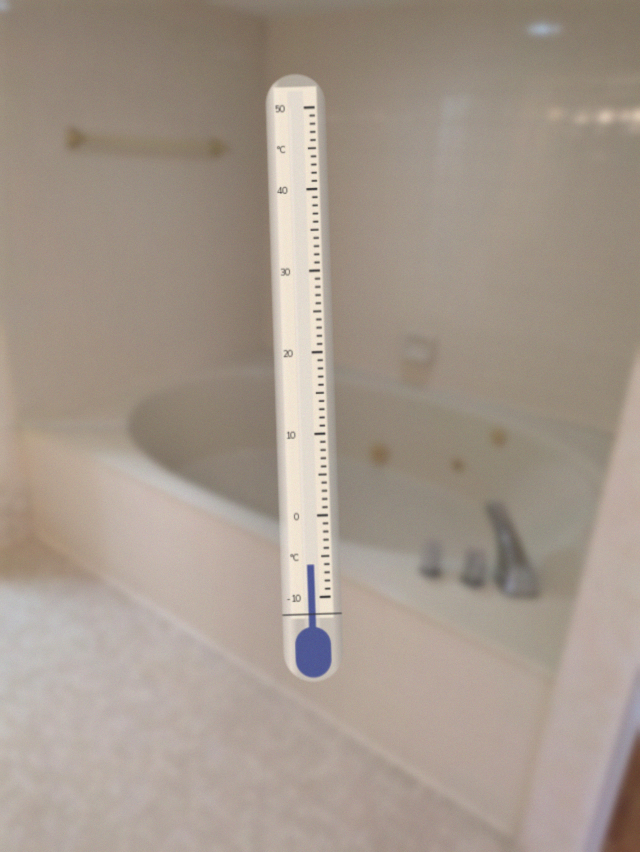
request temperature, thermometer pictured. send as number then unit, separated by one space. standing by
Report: -6 °C
